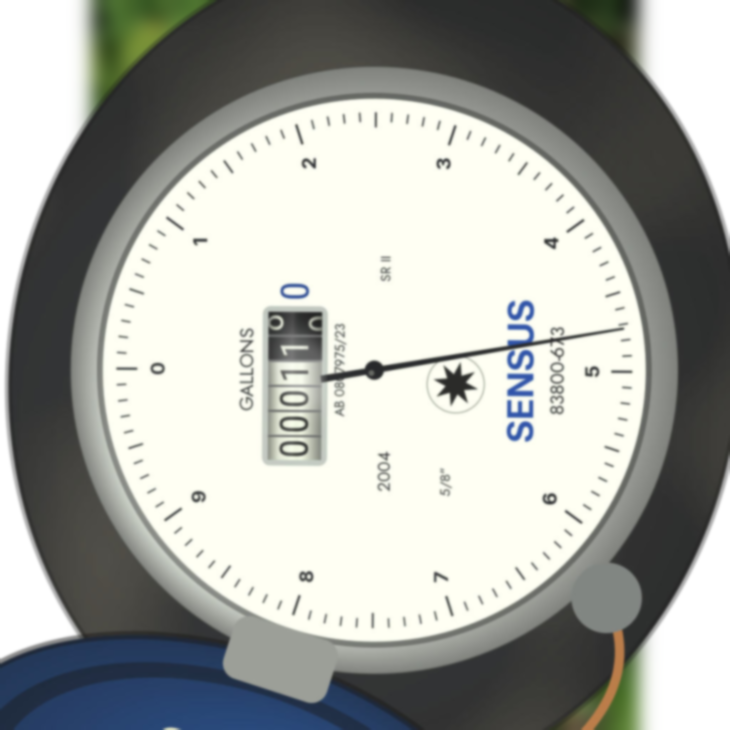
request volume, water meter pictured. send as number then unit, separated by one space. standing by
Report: 1184.7 gal
